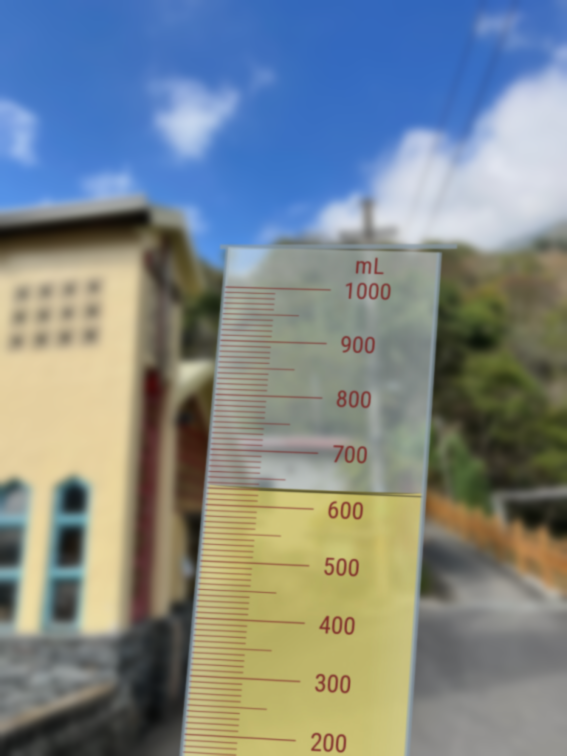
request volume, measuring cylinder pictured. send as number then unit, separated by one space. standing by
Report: 630 mL
